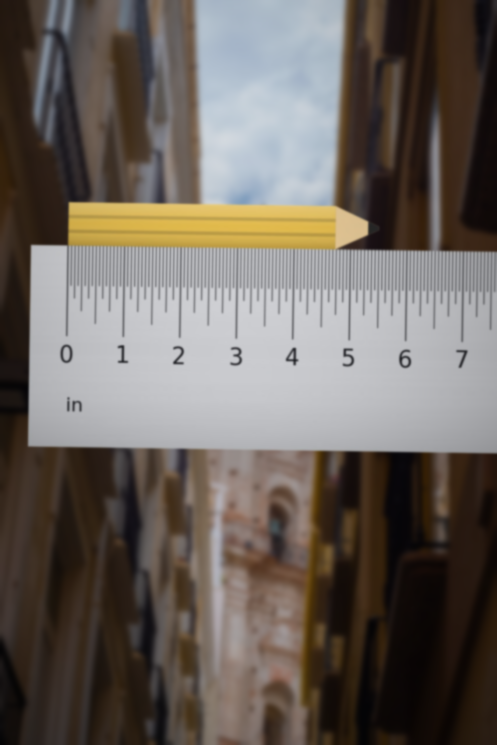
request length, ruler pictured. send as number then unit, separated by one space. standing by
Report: 5.5 in
